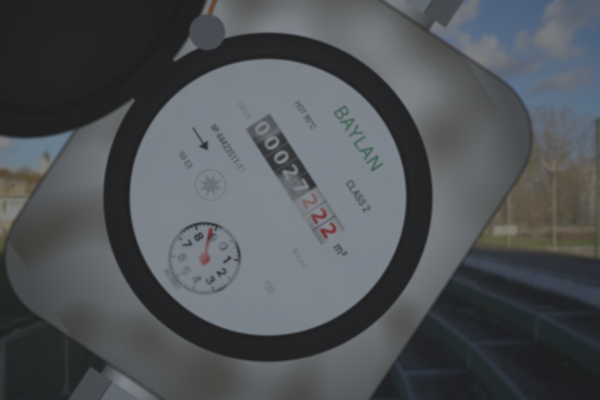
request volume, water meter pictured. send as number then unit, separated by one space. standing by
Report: 27.2228 m³
